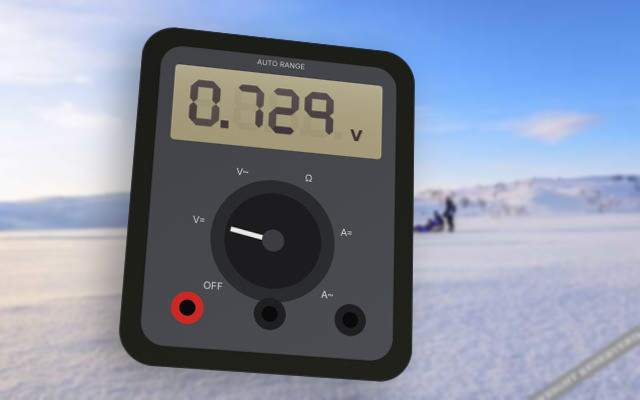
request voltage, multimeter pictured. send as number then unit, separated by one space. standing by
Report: 0.729 V
